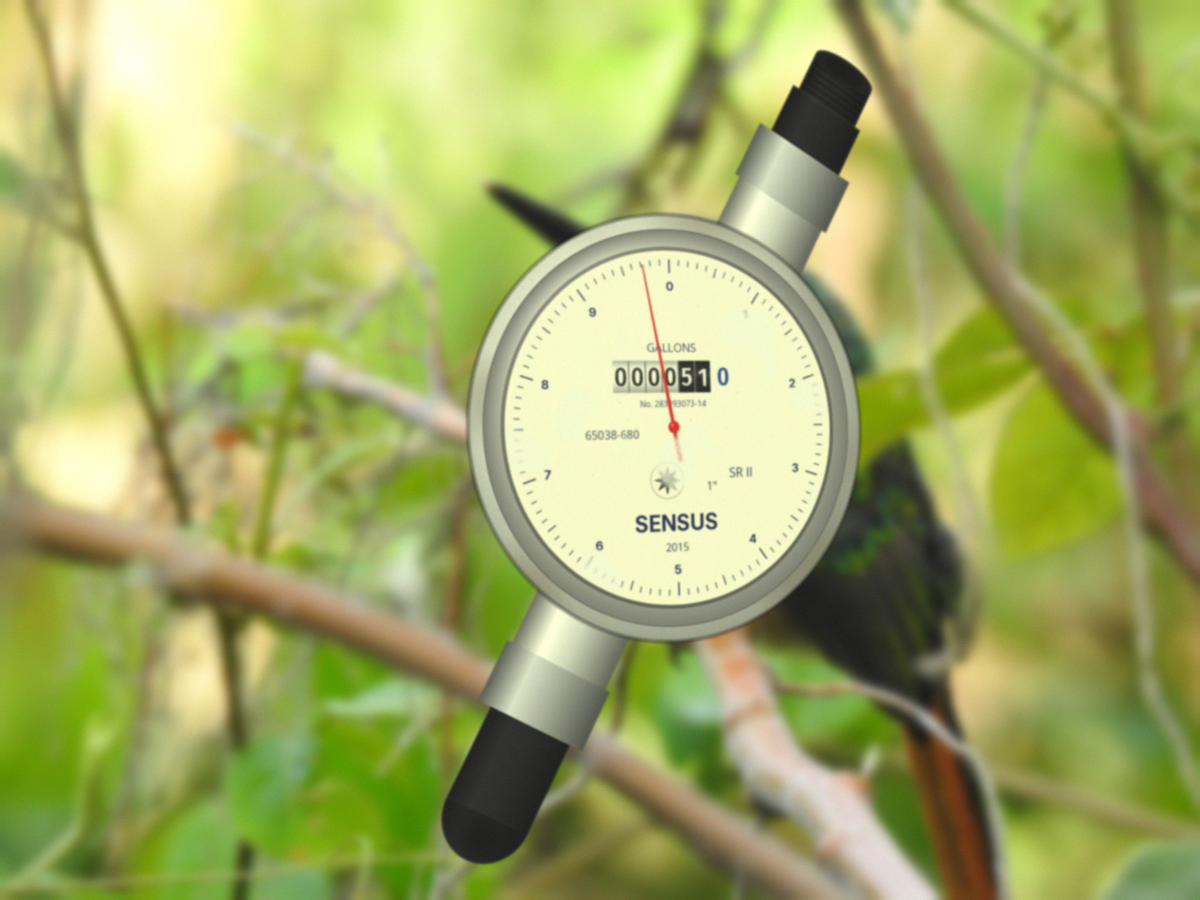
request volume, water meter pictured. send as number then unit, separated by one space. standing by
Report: 509.7 gal
